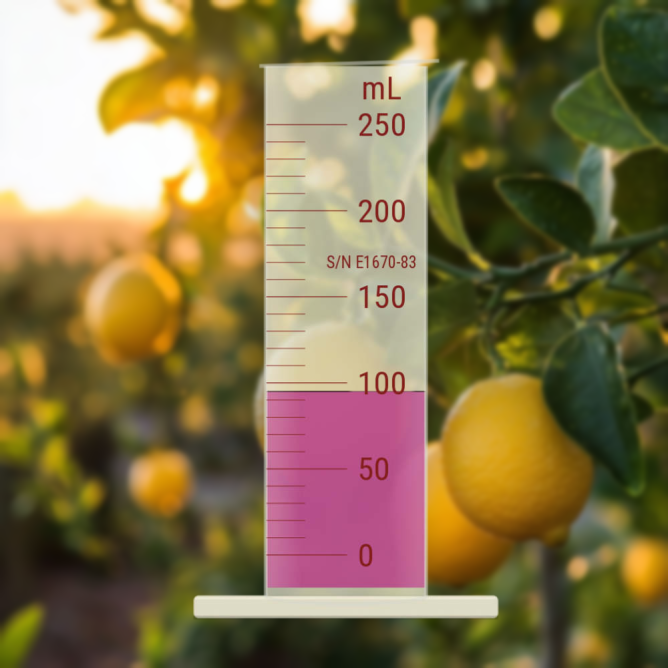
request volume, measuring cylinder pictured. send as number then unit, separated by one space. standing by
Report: 95 mL
